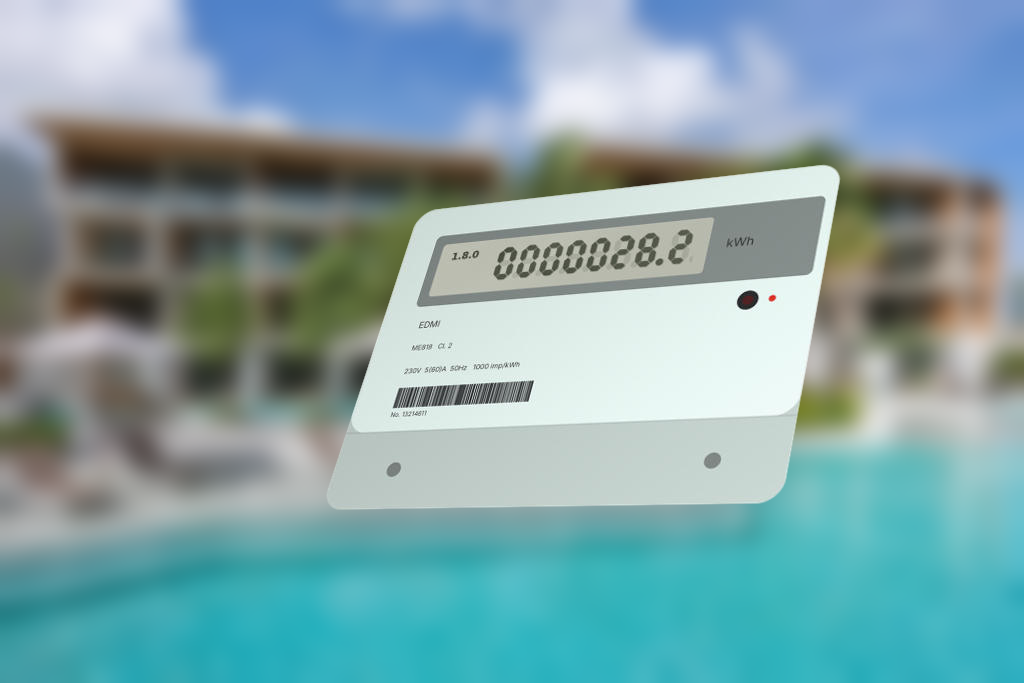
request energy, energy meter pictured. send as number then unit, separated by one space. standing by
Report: 28.2 kWh
